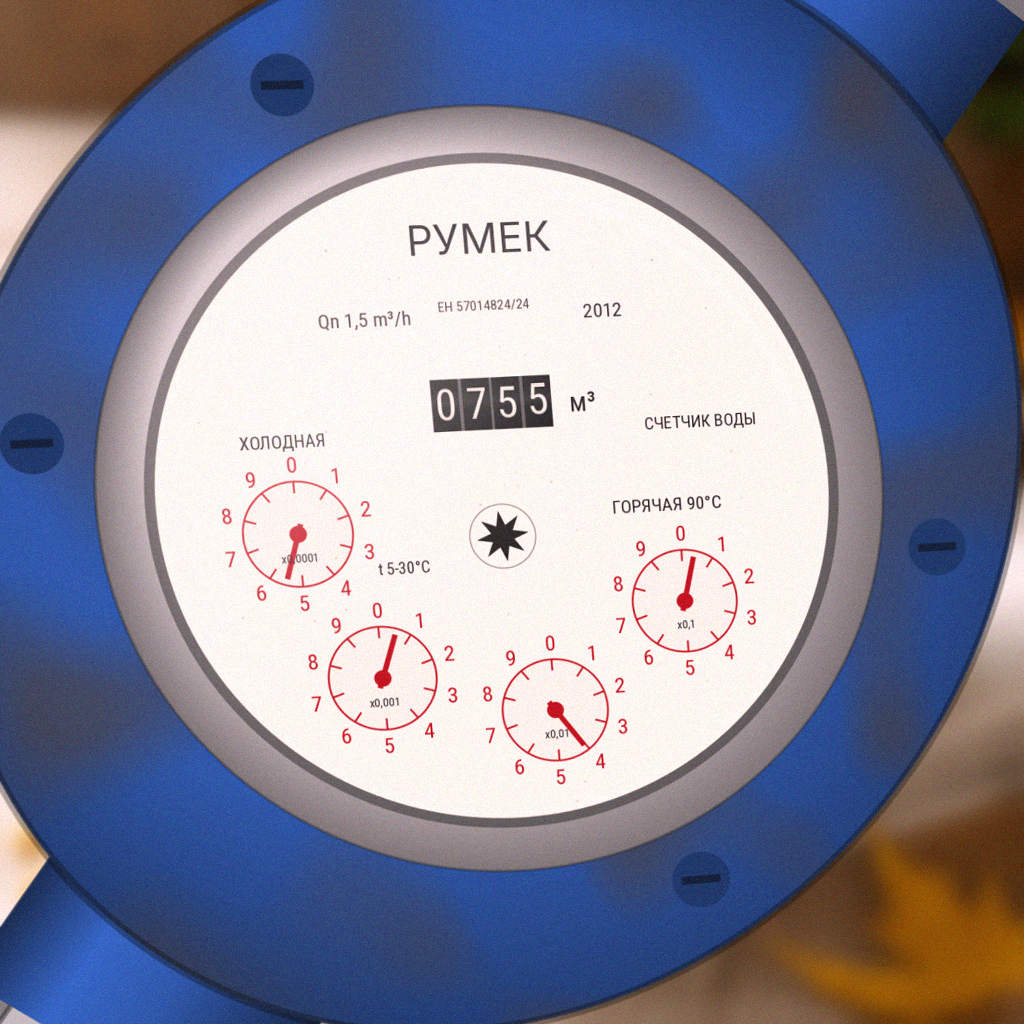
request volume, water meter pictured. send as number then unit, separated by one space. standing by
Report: 755.0405 m³
